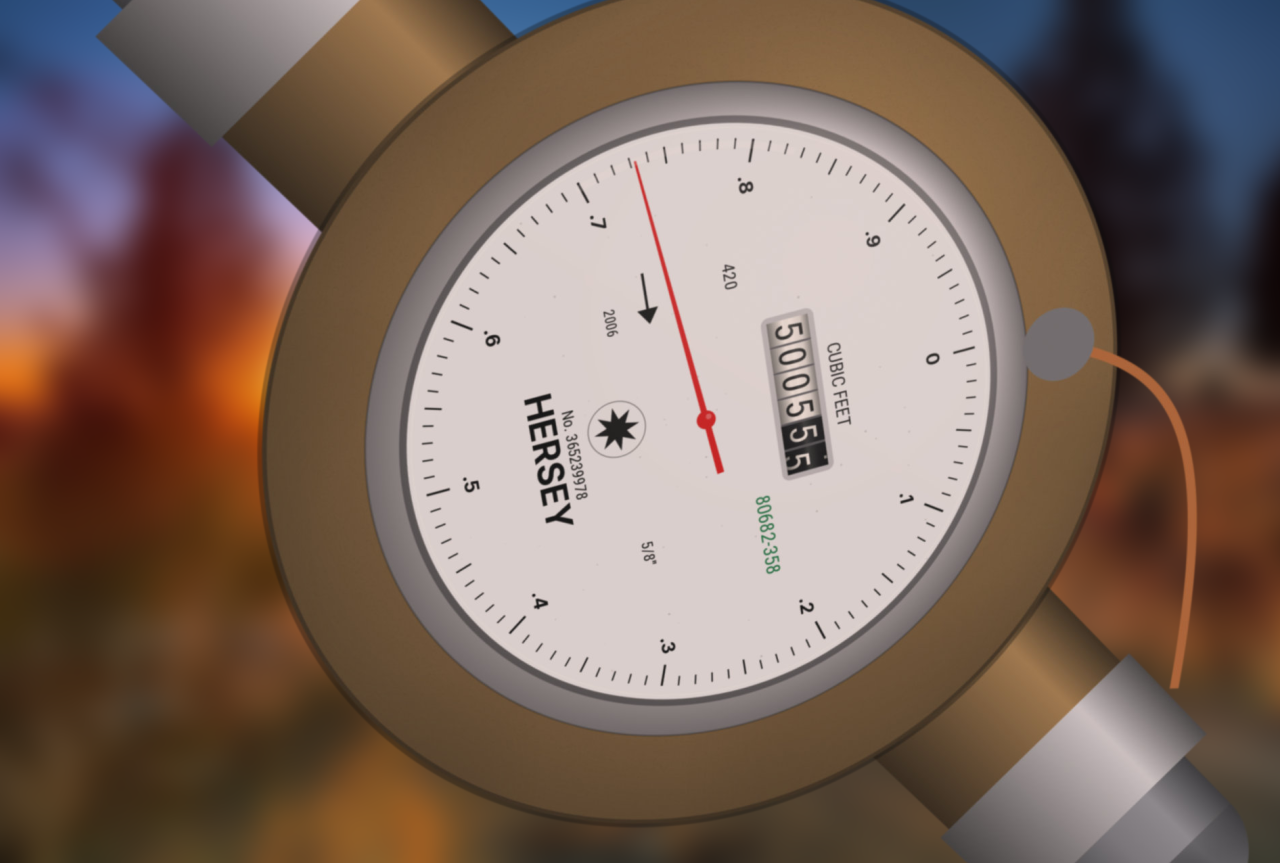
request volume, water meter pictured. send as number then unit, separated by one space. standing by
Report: 500554.73 ft³
